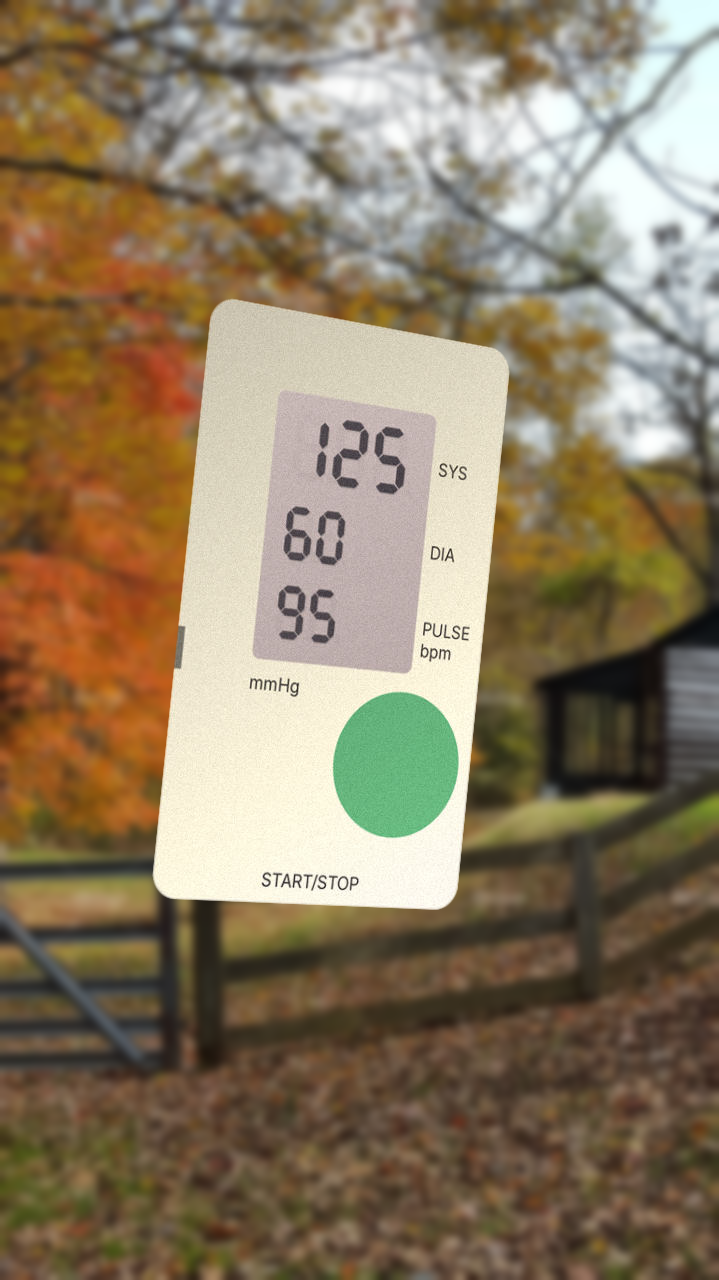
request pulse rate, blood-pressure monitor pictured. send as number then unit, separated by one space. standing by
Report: 95 bpm
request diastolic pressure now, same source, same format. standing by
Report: 60 mmHg
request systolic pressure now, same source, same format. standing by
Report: 125 mmHg
